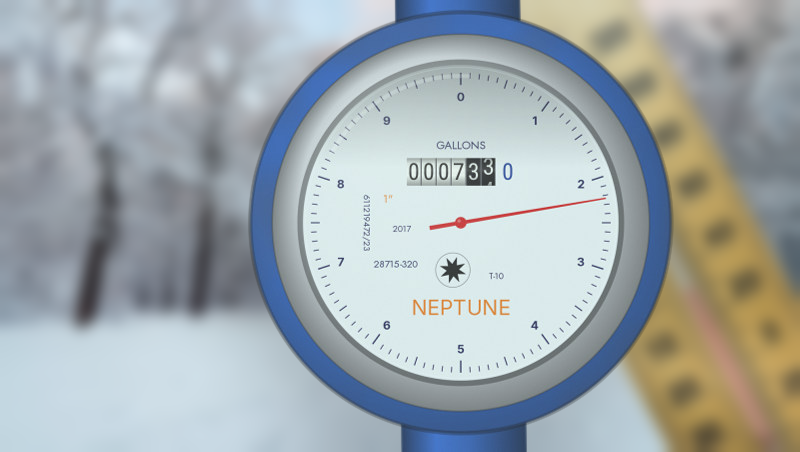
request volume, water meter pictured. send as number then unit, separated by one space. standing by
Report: 7332.2 gal
